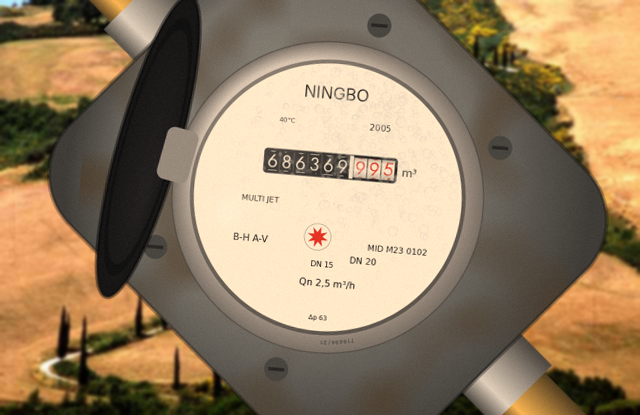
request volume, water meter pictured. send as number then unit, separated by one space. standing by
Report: 686369.995 m³
